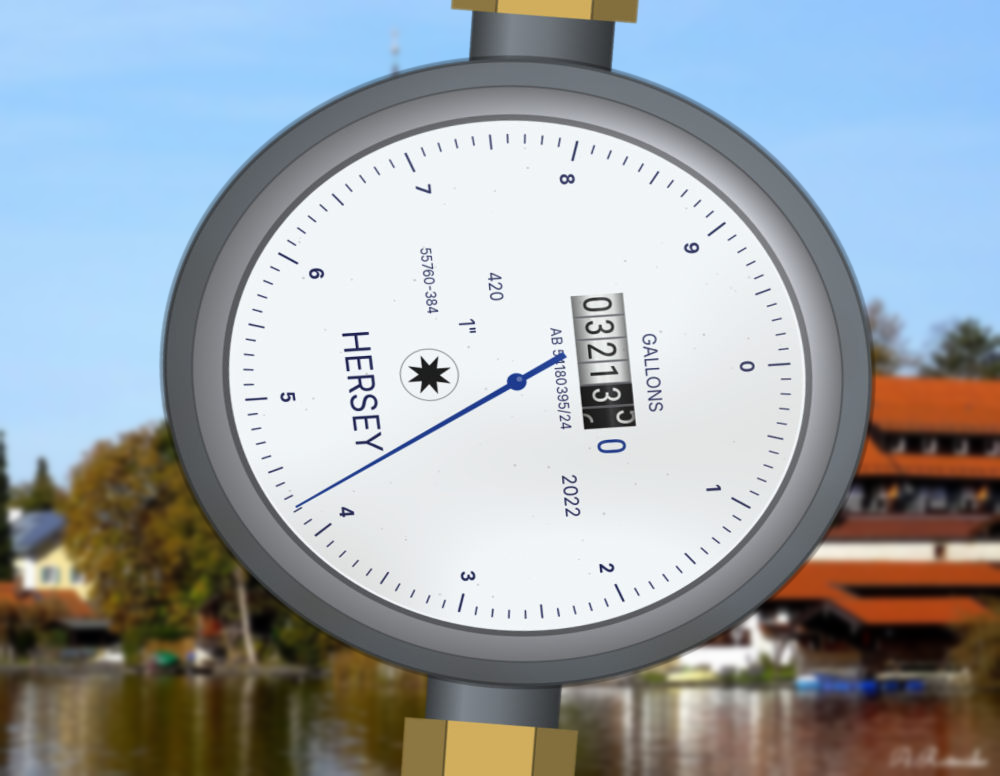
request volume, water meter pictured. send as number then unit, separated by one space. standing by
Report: 321354.2 gal
